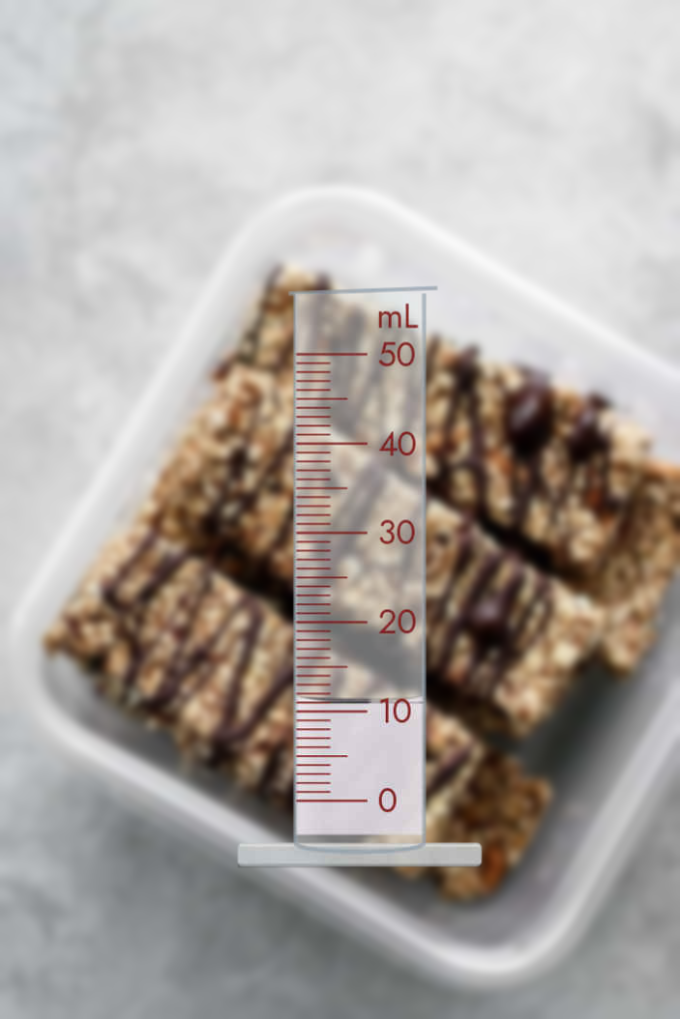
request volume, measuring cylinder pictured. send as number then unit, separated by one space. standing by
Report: 11 mL
